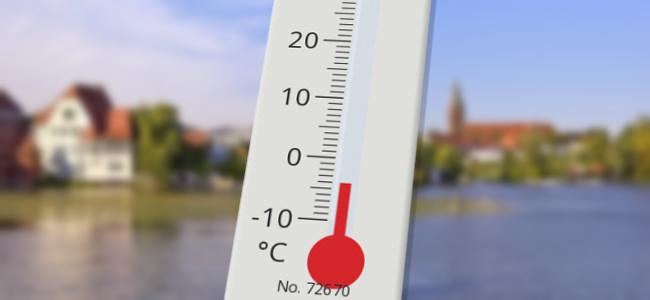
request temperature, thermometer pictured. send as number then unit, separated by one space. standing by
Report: -4 °C
